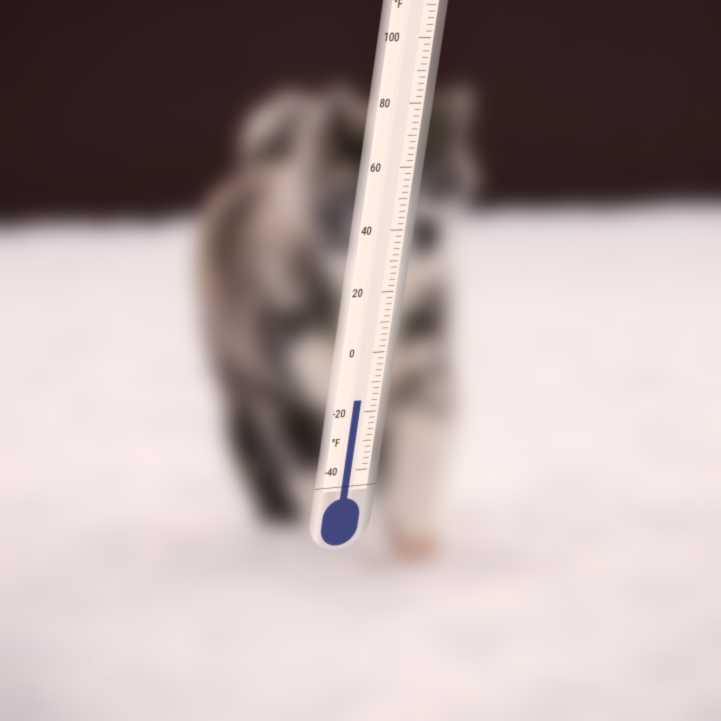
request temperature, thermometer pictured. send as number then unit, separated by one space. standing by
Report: -16 °F
